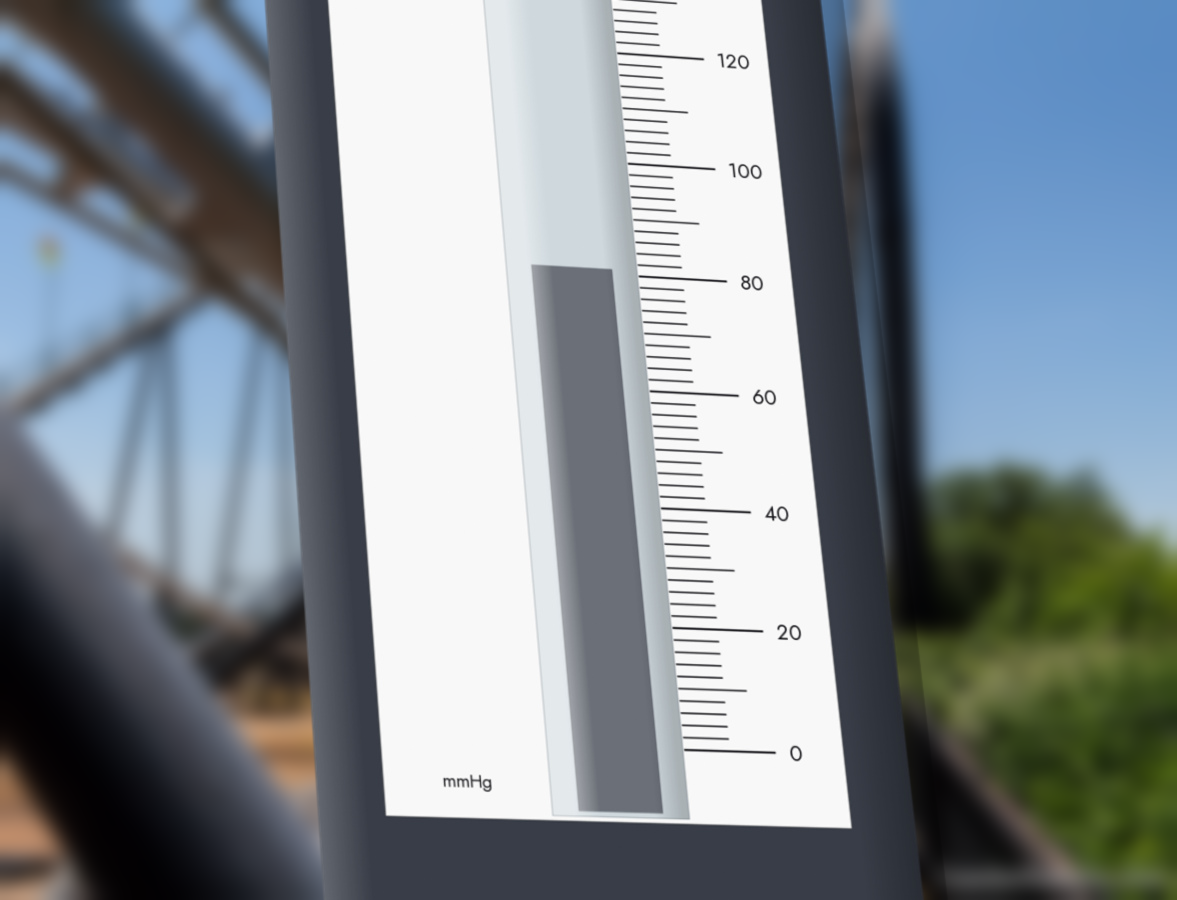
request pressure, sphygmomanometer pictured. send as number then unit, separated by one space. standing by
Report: 81 mmHg
